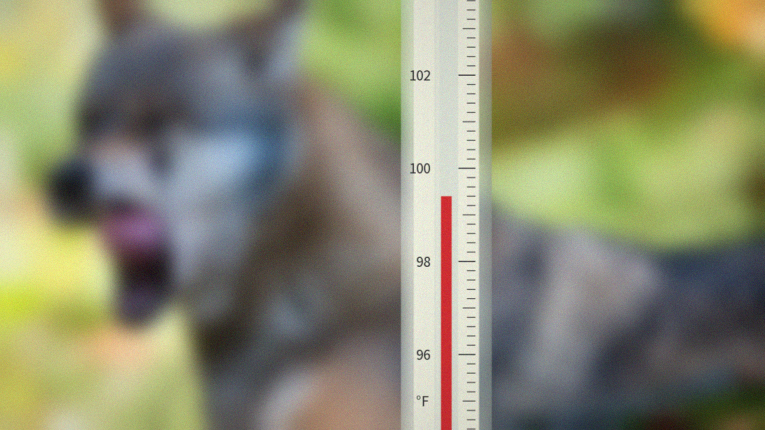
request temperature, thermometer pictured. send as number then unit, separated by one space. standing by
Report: 99.4 °F
